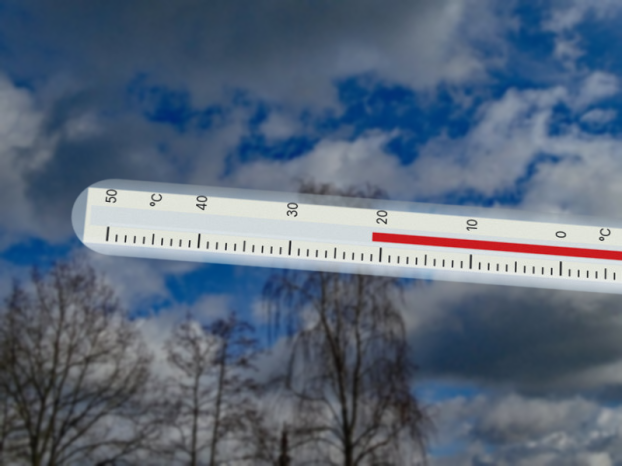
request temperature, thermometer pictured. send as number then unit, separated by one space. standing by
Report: 21 °C
